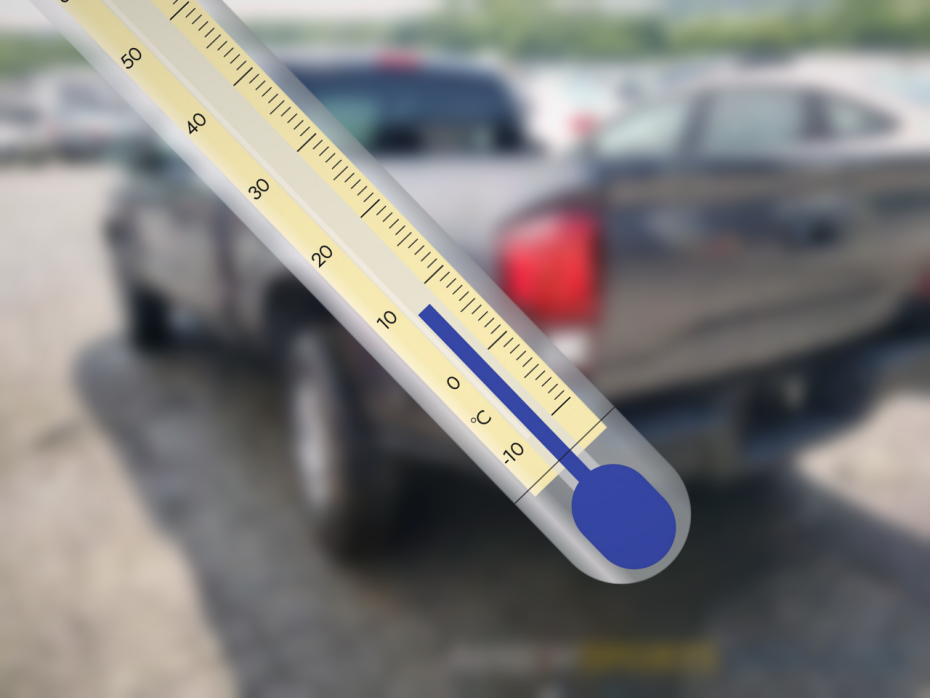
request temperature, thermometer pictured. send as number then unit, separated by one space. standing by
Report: 8 °C
